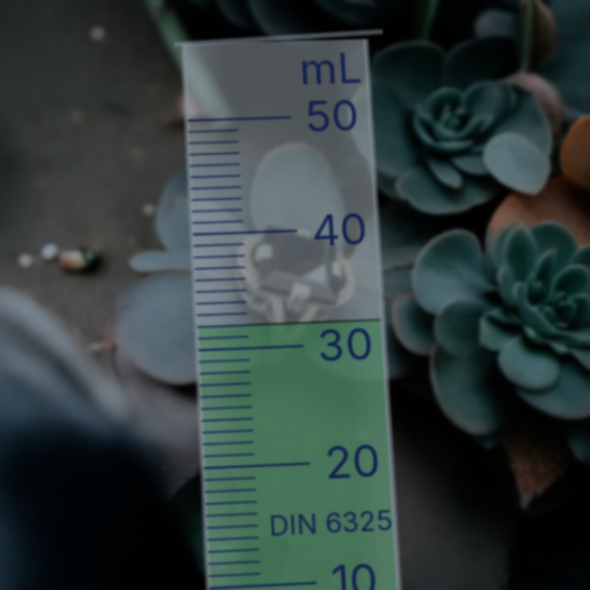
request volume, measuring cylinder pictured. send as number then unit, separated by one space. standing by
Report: 32 mL
